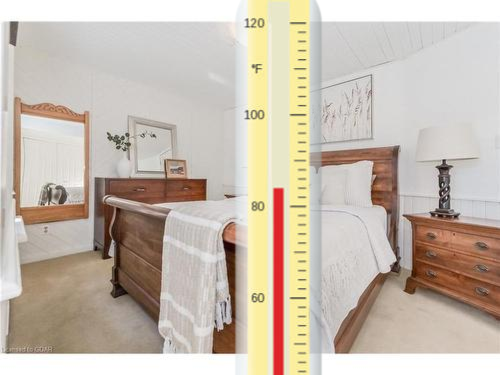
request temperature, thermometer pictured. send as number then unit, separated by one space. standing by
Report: 84 °F
